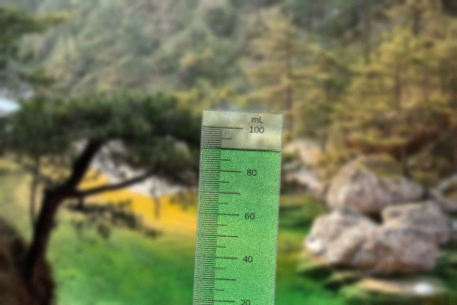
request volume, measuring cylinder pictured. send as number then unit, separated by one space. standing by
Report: 90 mL
